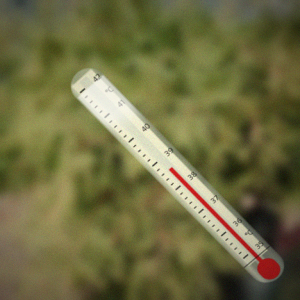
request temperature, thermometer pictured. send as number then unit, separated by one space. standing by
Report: 38.6 °C
